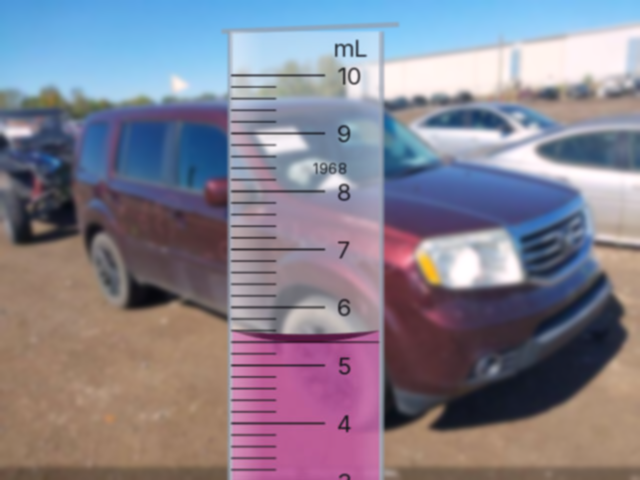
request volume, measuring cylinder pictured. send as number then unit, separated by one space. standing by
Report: 5.4 mL
